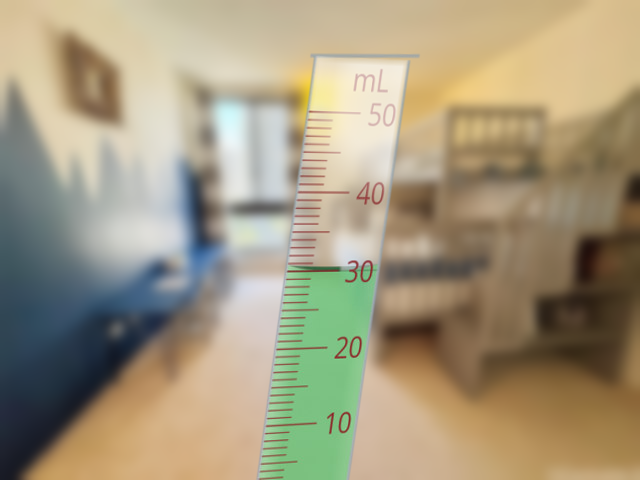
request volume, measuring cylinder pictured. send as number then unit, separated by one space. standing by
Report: 30 mL
